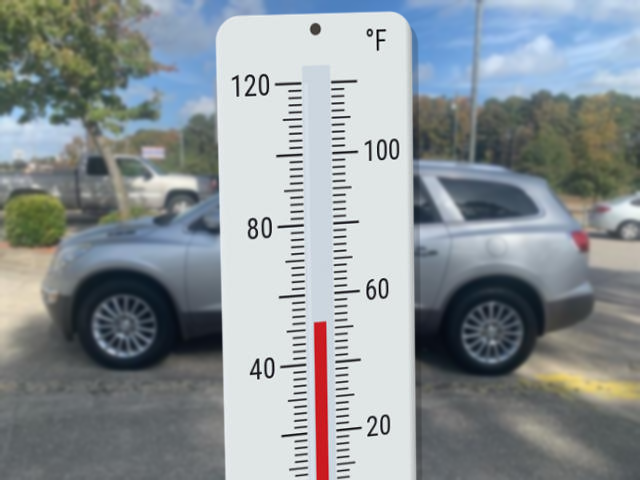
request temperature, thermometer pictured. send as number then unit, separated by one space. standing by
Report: 52 °F
